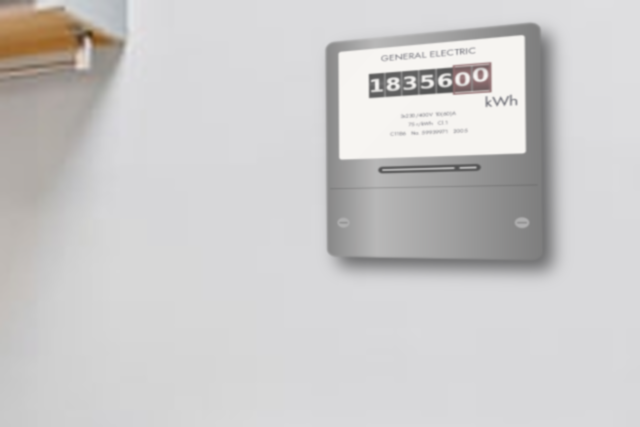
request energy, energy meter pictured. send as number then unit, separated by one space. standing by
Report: 18356.00 kWh
